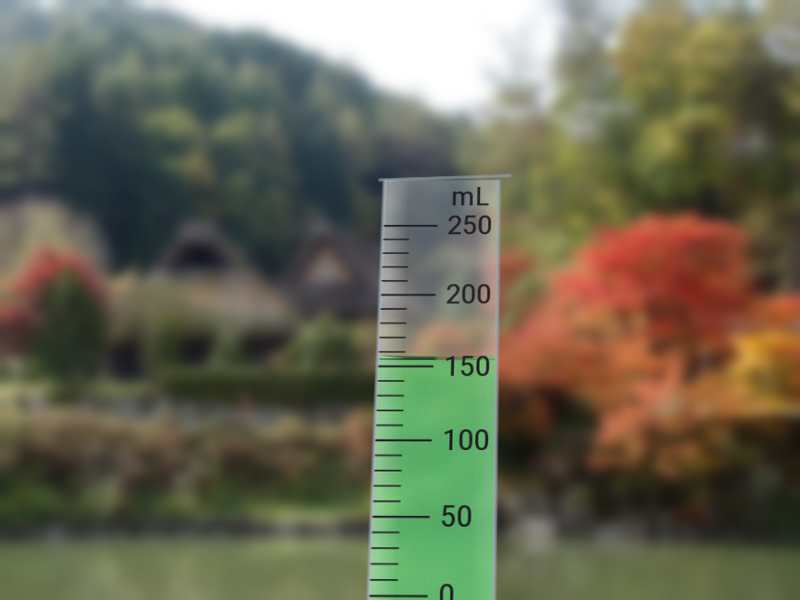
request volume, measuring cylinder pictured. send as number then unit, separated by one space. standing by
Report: 155 mL
